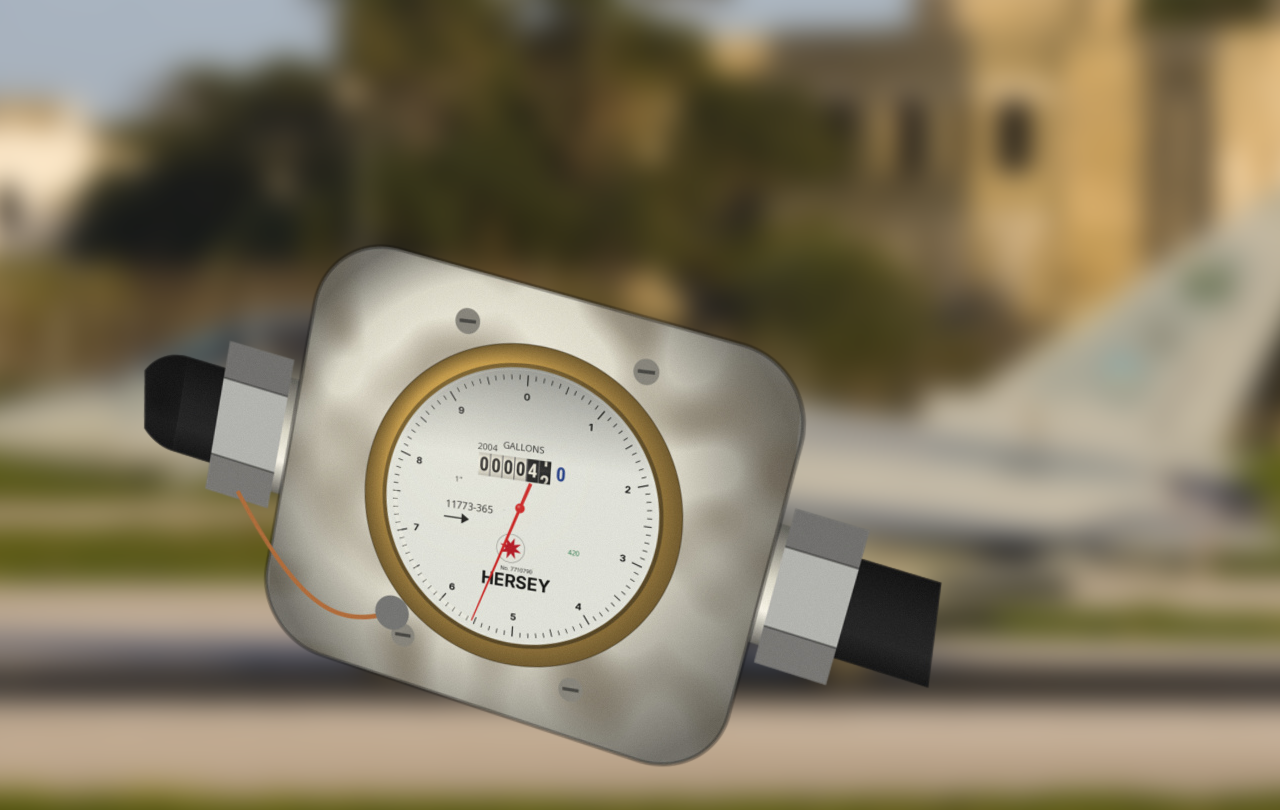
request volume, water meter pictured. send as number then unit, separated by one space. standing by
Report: 415.5 gal
